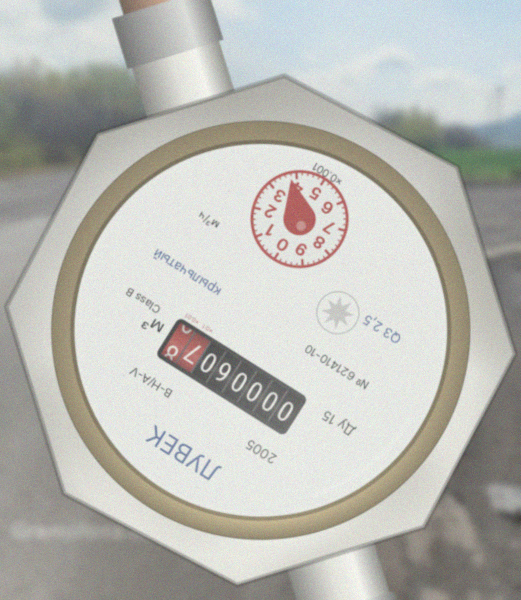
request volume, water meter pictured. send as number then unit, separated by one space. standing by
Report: 60.783 m³
